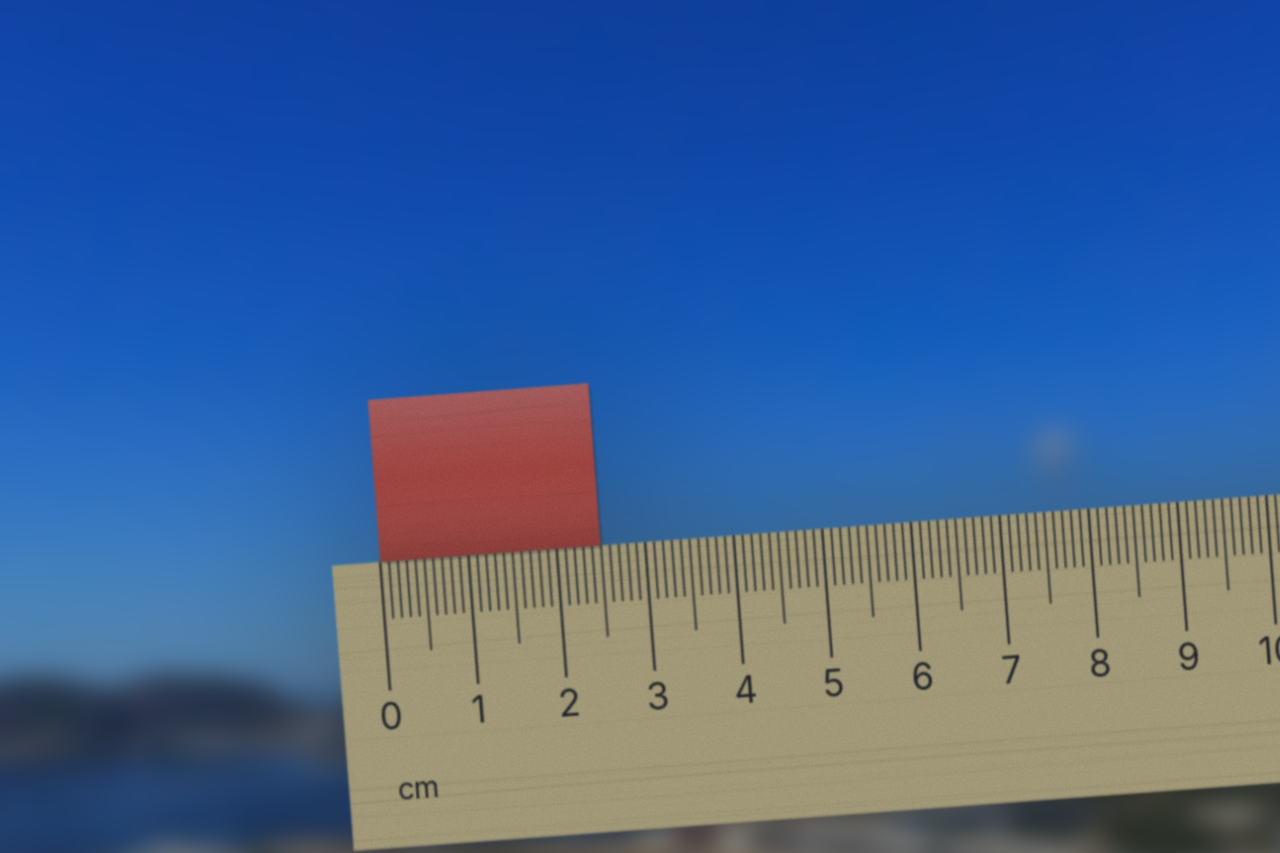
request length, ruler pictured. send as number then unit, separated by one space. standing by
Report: 2.5 cm
